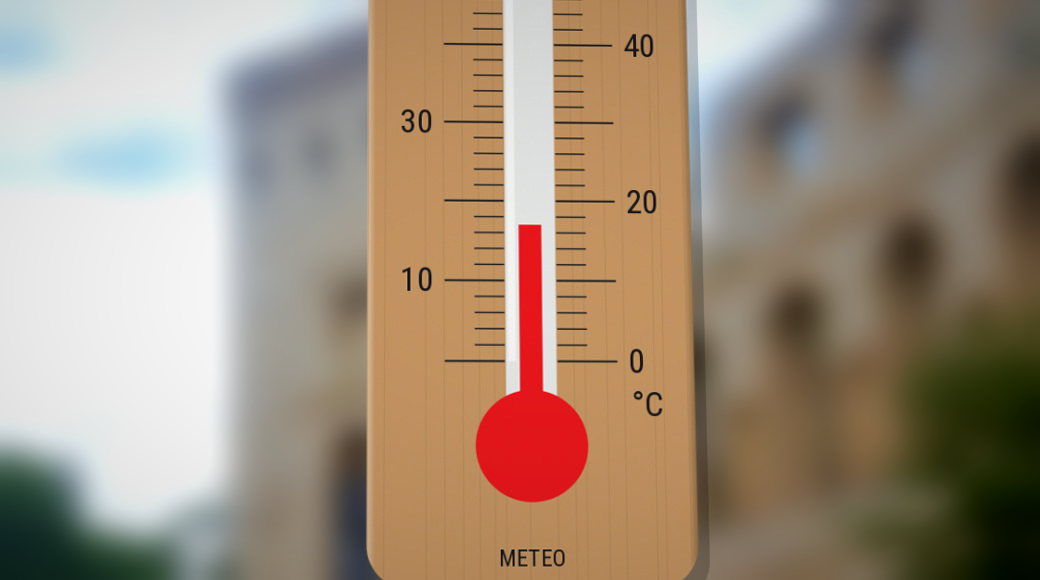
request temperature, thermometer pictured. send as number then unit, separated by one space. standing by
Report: 17 °C
